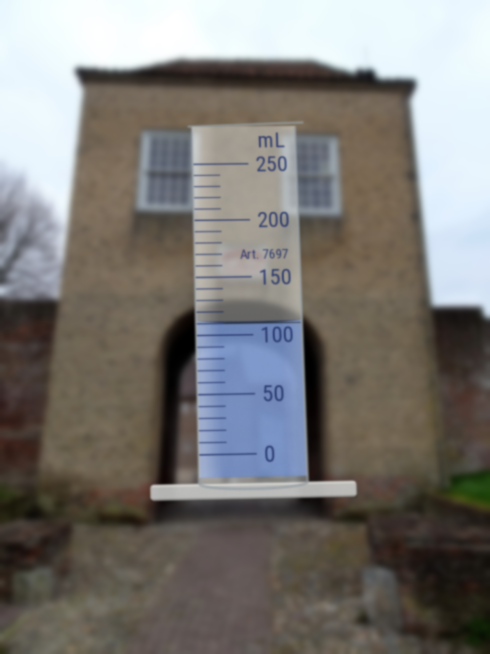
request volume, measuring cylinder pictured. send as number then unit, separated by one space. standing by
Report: 110 mL
